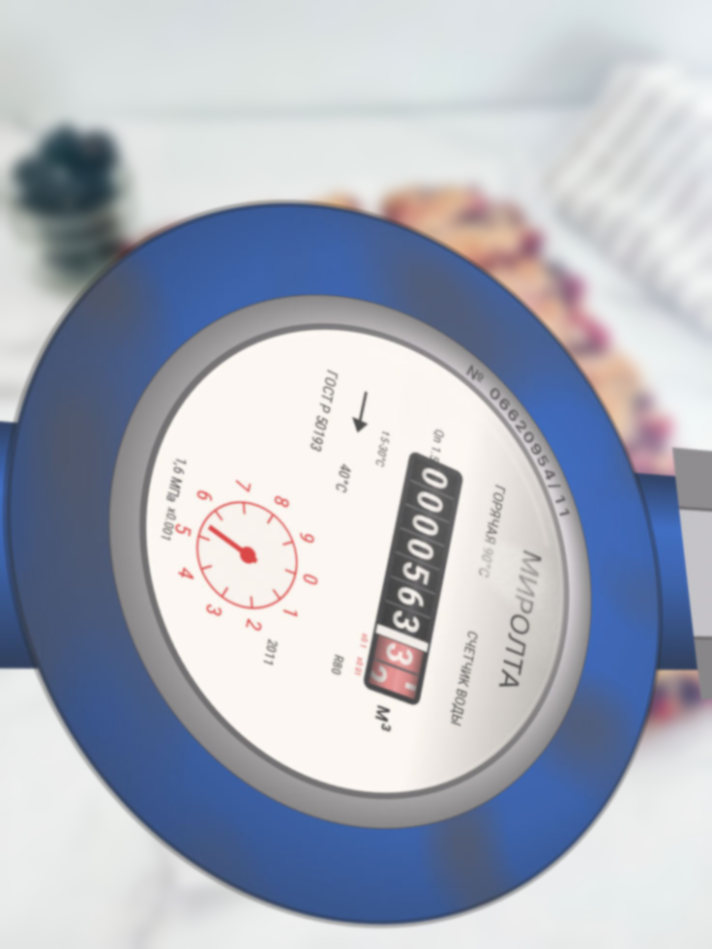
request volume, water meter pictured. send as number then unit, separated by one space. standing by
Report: 563.315 m³
